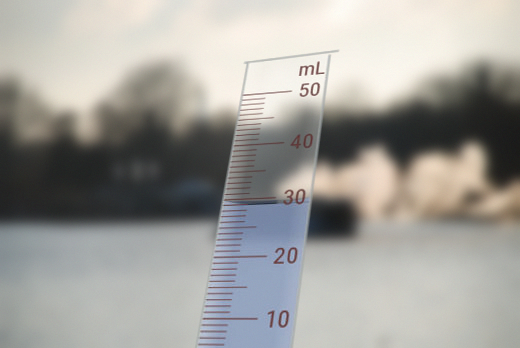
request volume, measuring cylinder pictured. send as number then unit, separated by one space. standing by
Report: 29 mL
